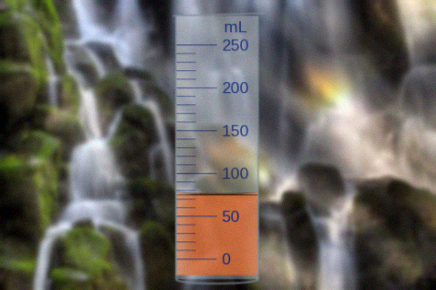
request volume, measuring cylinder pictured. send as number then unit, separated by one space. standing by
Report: 75 mL
